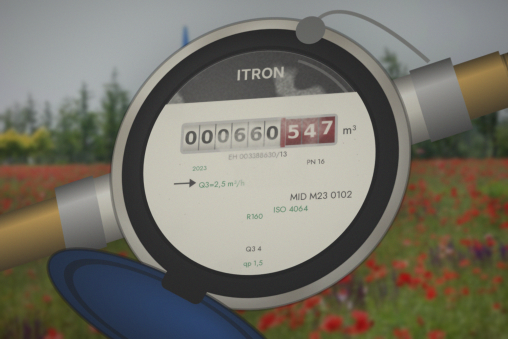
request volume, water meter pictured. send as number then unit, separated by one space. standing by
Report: 660.547 m³
